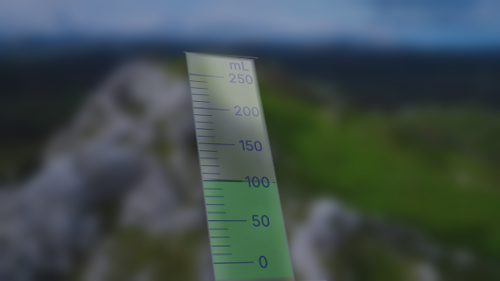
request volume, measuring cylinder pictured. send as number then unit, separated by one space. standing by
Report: 100 mL
